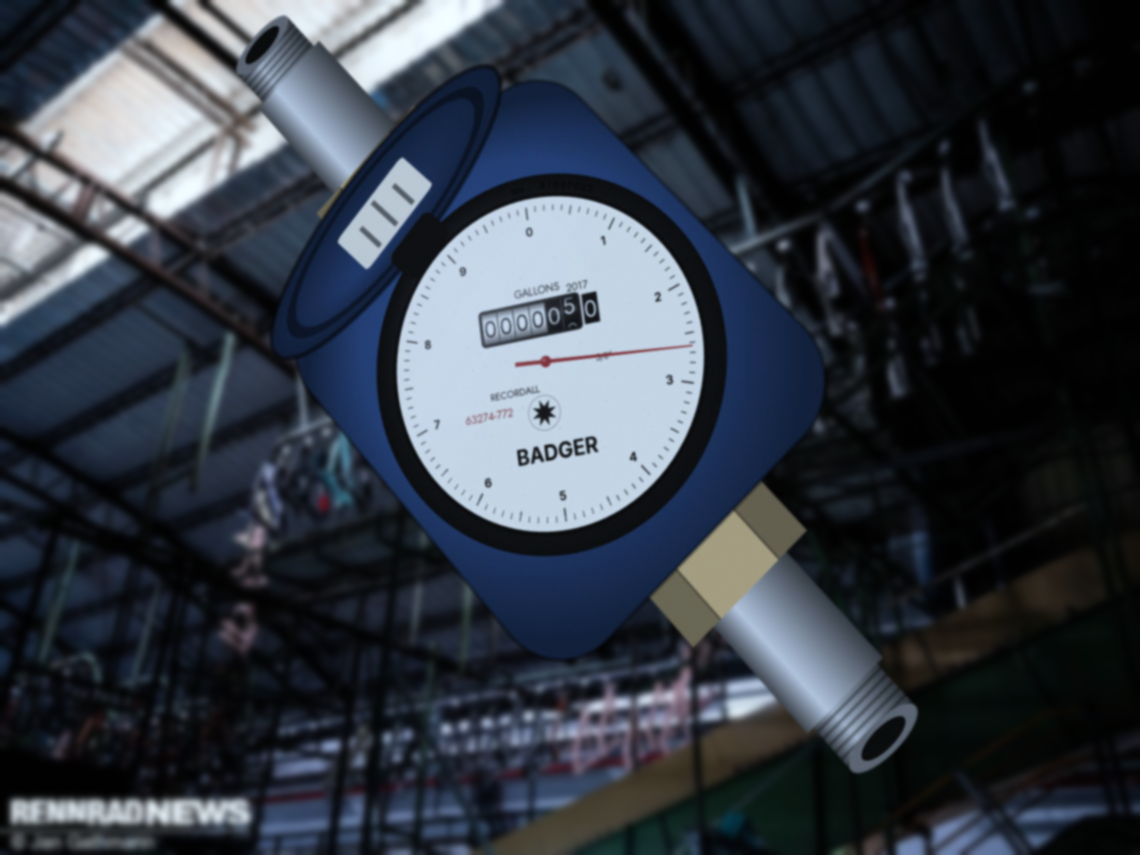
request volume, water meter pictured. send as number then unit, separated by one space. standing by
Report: 52.6 gal
